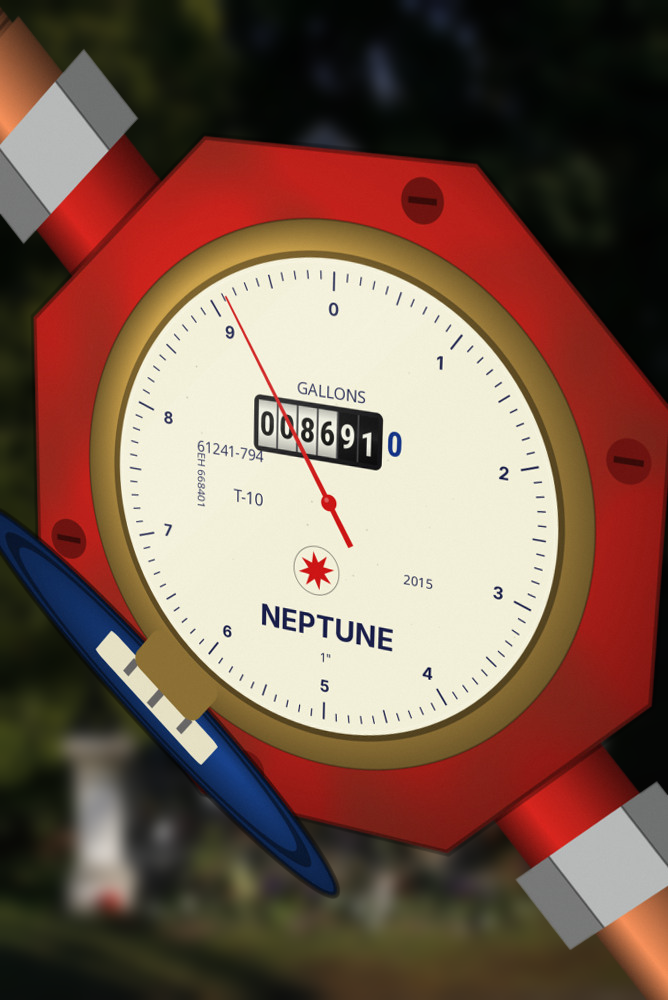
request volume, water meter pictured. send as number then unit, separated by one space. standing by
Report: 86909.1 gal
